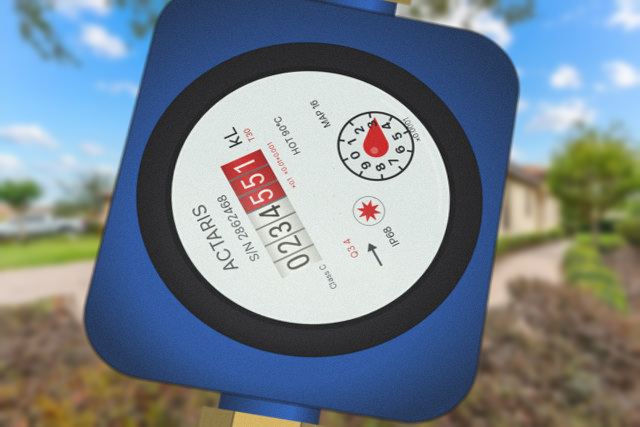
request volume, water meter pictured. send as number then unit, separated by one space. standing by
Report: 234.5513 kL
